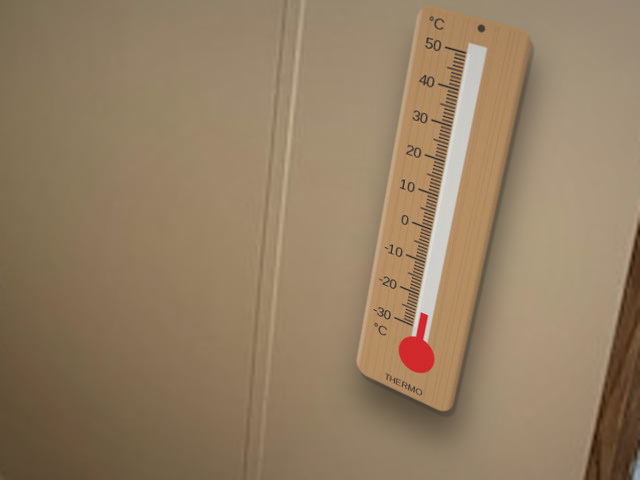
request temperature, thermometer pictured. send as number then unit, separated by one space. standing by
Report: -25 °C
